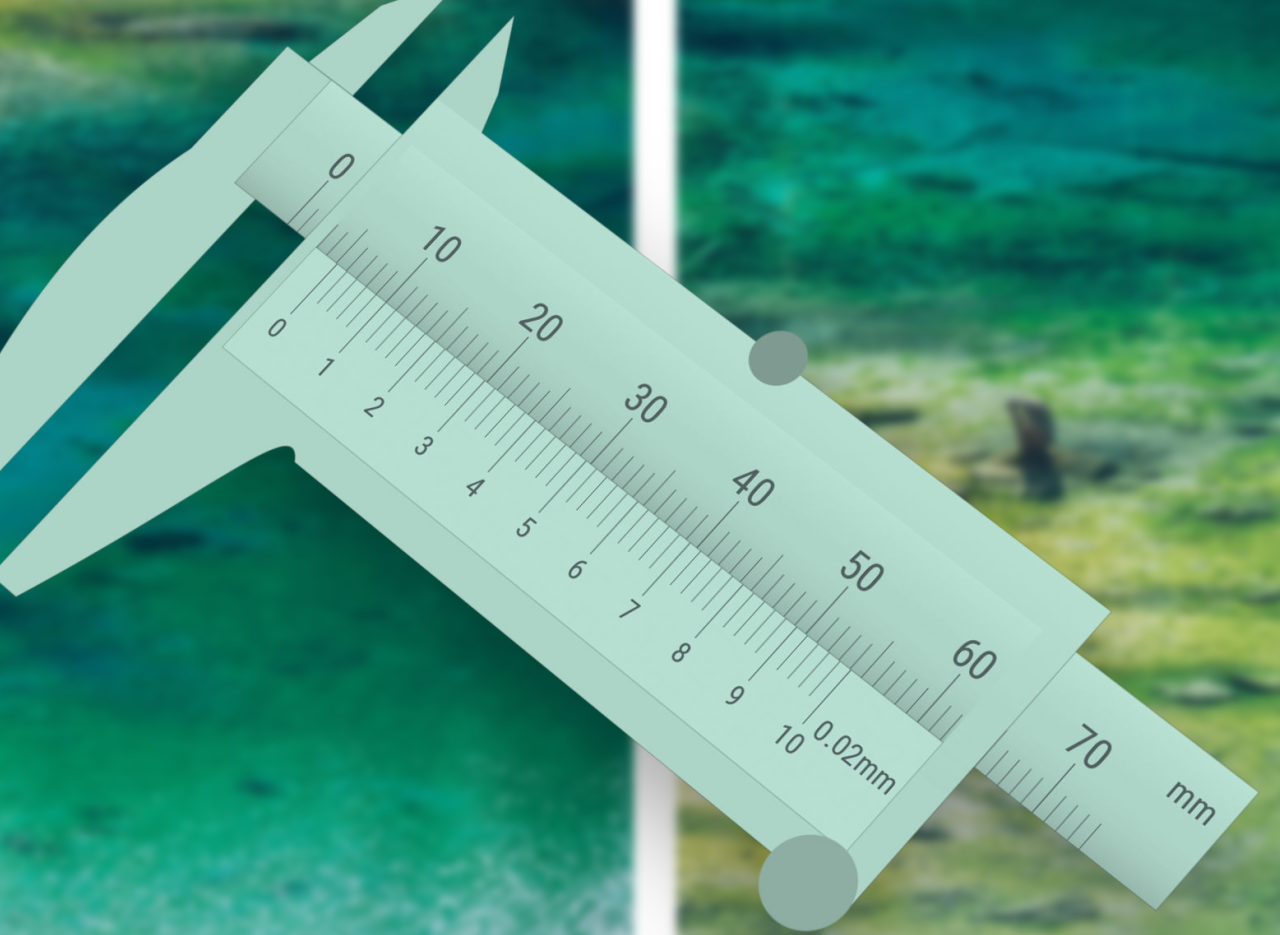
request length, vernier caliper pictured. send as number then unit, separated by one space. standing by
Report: 5.1 mm
